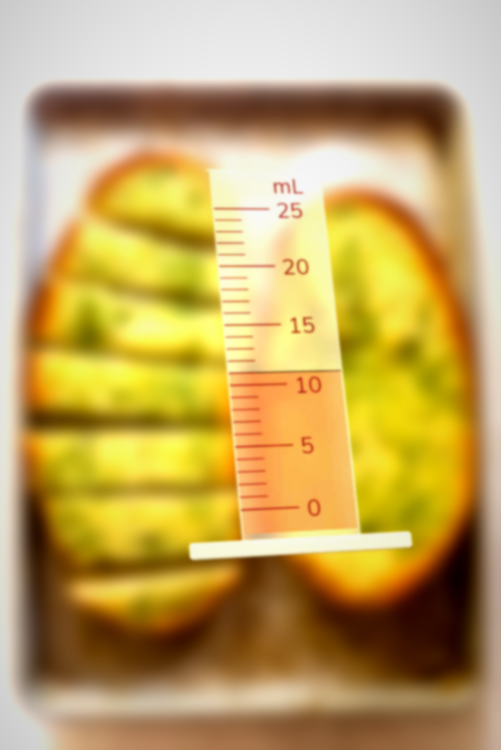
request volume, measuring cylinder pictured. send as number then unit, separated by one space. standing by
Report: 11 mL
